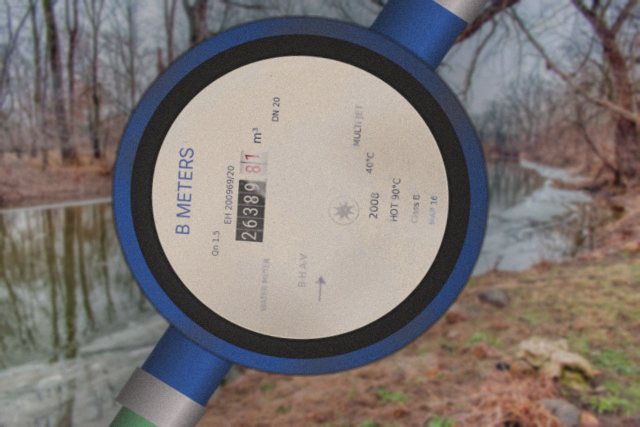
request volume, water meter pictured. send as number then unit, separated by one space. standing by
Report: 26389.81 m³
